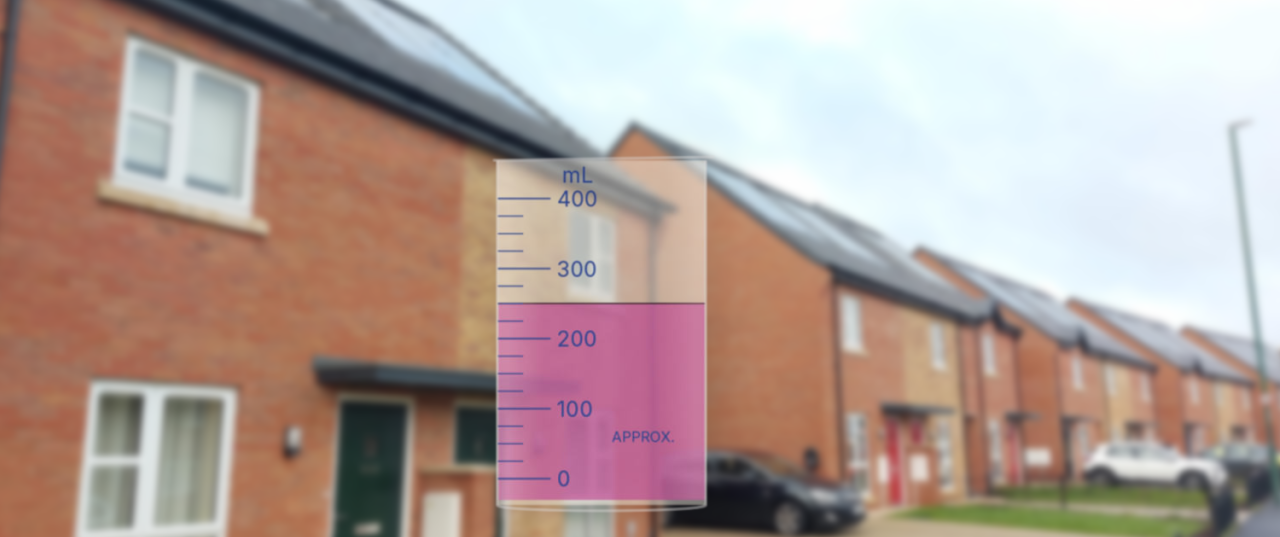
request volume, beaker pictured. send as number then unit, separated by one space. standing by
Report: 250 mL
